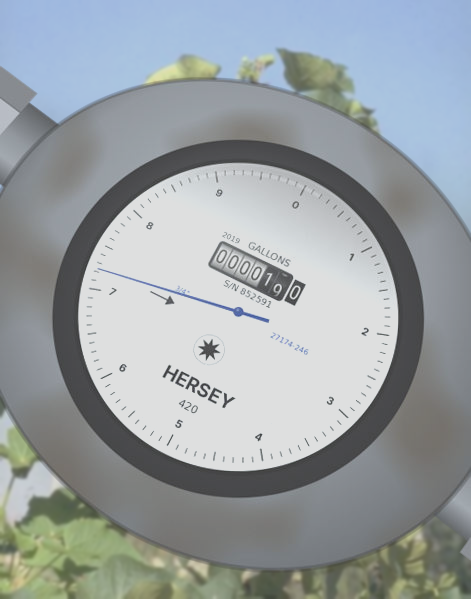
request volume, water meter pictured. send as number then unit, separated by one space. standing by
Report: 187.2 gal
